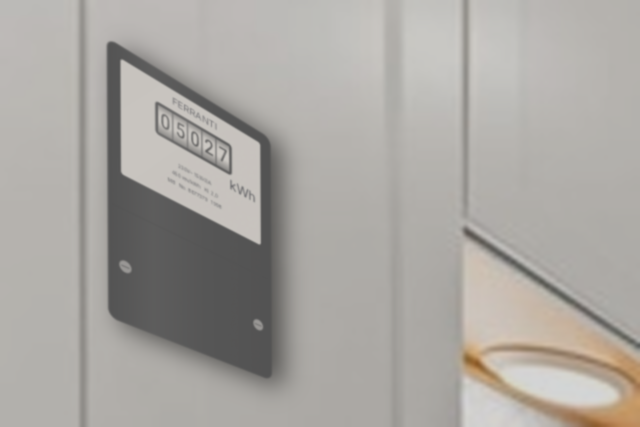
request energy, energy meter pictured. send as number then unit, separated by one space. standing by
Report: 5027 kWh
